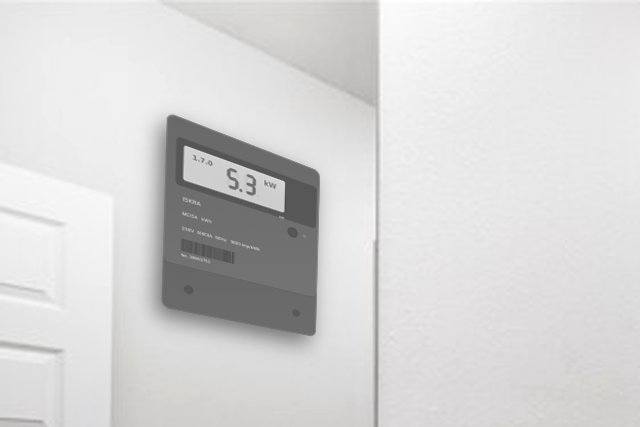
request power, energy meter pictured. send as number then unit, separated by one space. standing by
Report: 5.3 kW
